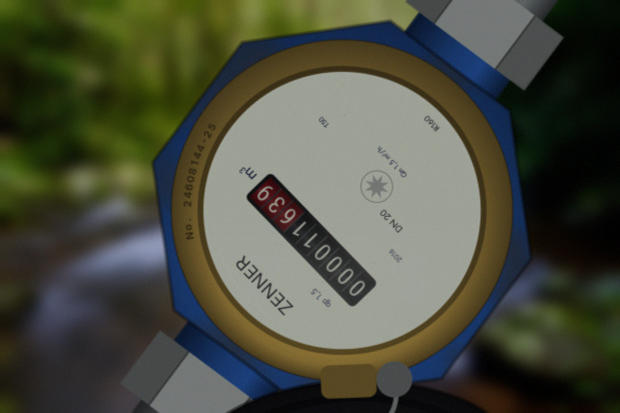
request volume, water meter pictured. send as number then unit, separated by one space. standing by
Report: 11.639 m³
